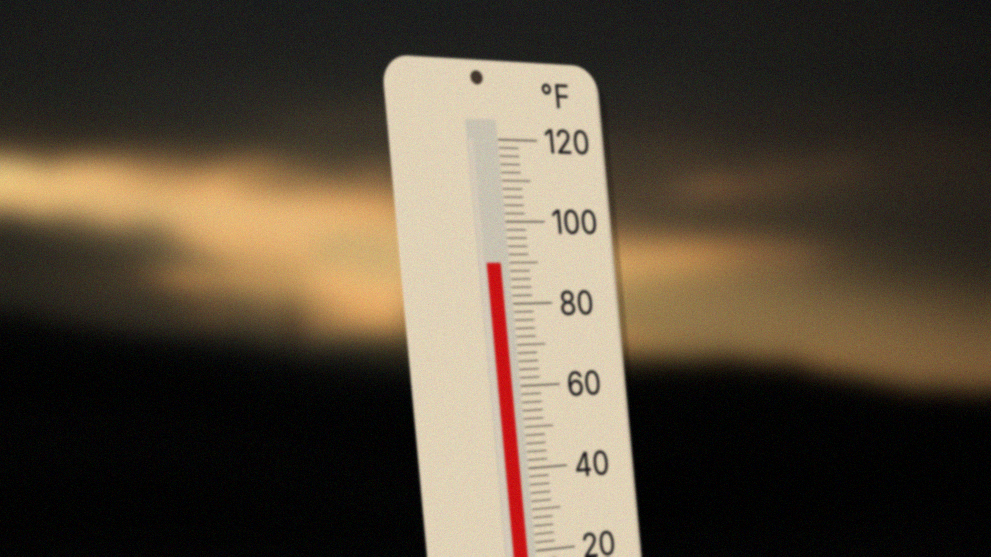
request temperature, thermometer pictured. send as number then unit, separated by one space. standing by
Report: 90 °F
